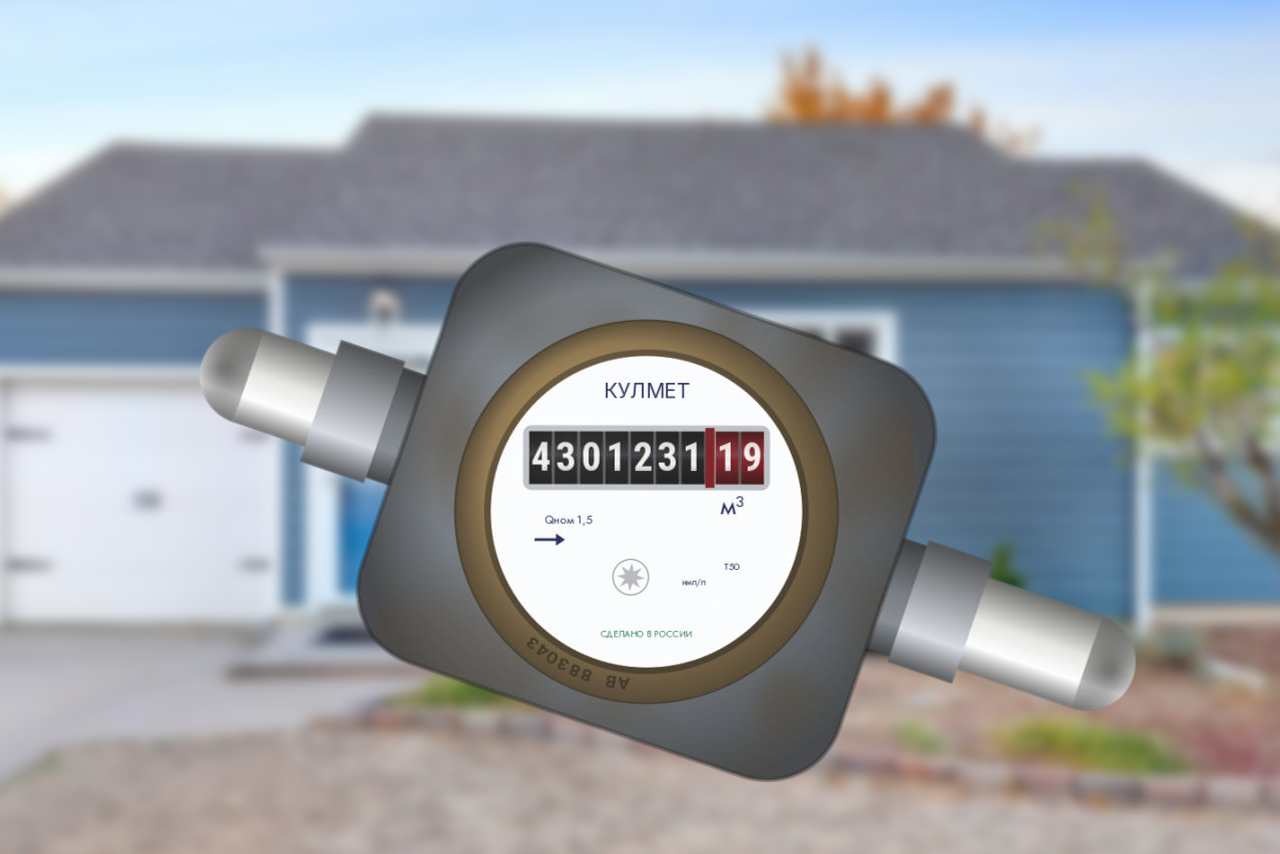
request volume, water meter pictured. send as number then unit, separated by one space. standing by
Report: 4301231.19 m³
